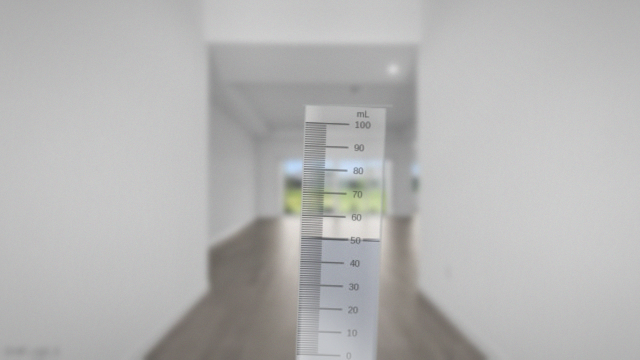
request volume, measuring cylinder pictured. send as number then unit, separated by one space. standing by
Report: 50 mL
